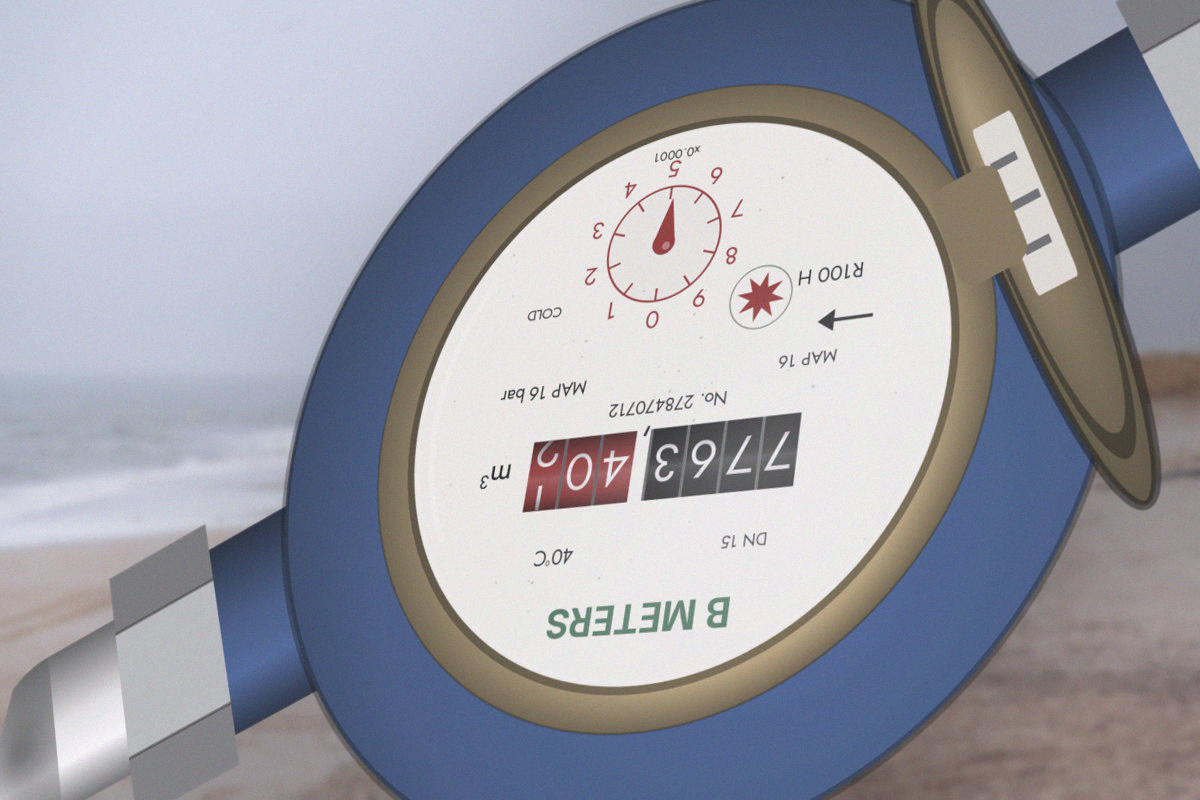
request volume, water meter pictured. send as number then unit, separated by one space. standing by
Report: 7763.4015 m³
